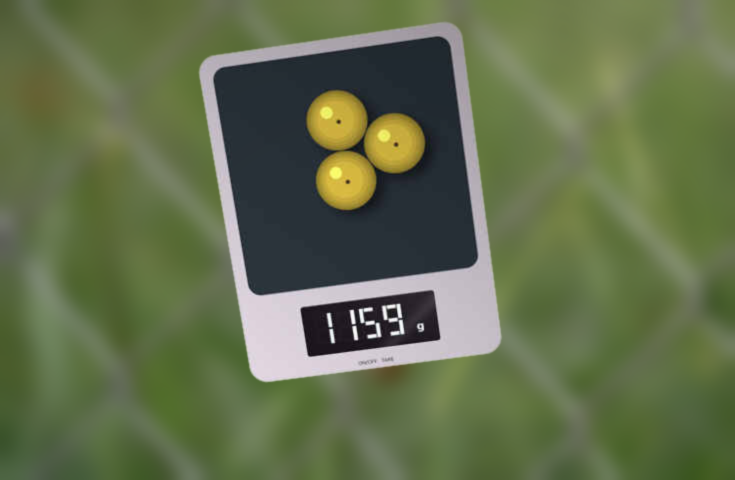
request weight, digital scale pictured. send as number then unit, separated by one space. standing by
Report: 1159 g
